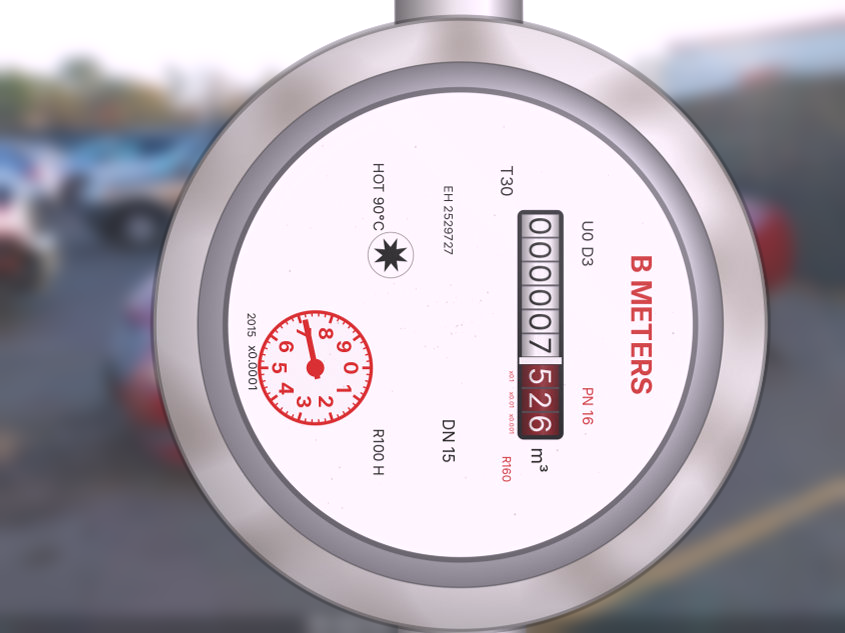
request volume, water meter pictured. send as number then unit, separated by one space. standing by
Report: 7.5267 m³
